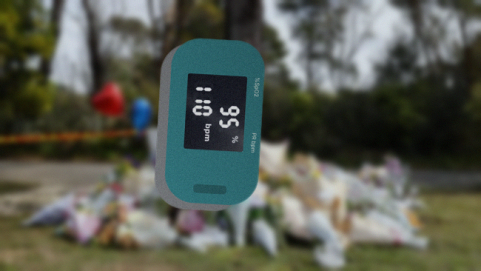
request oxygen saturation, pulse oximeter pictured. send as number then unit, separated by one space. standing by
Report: 95 %
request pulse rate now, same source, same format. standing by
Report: 110 bpm
